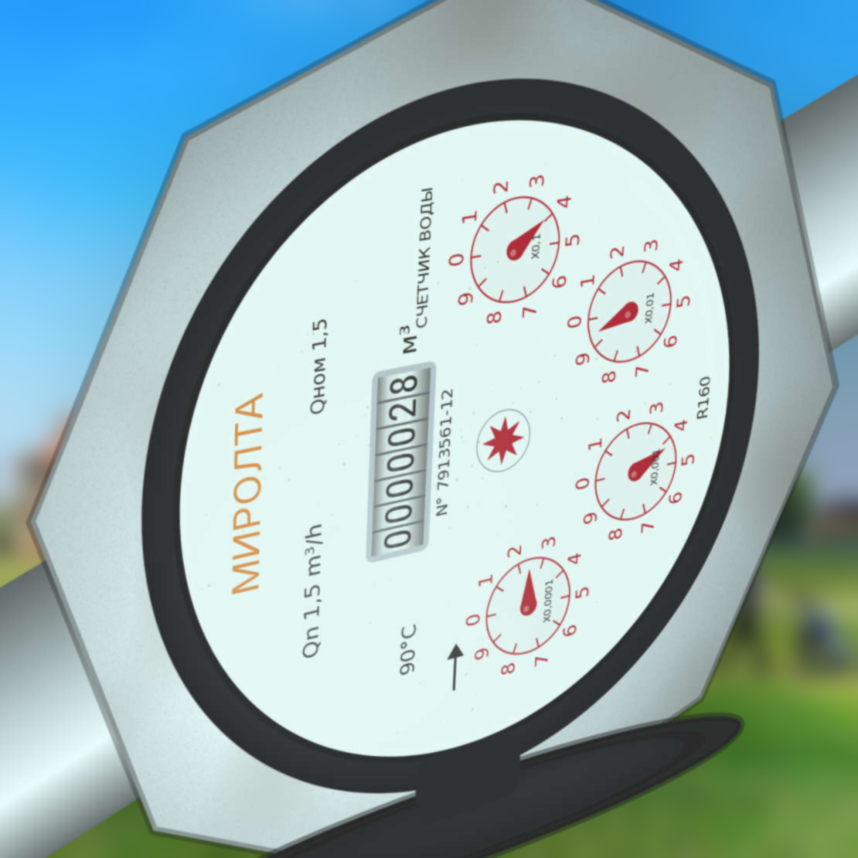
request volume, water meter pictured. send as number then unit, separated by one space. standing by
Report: 28.3942 m³
